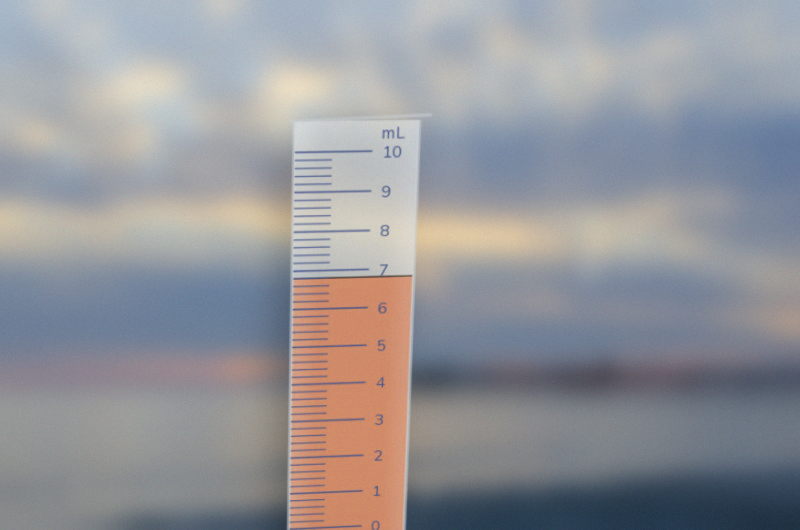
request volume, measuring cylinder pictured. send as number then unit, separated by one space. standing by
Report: 6.8 mL
